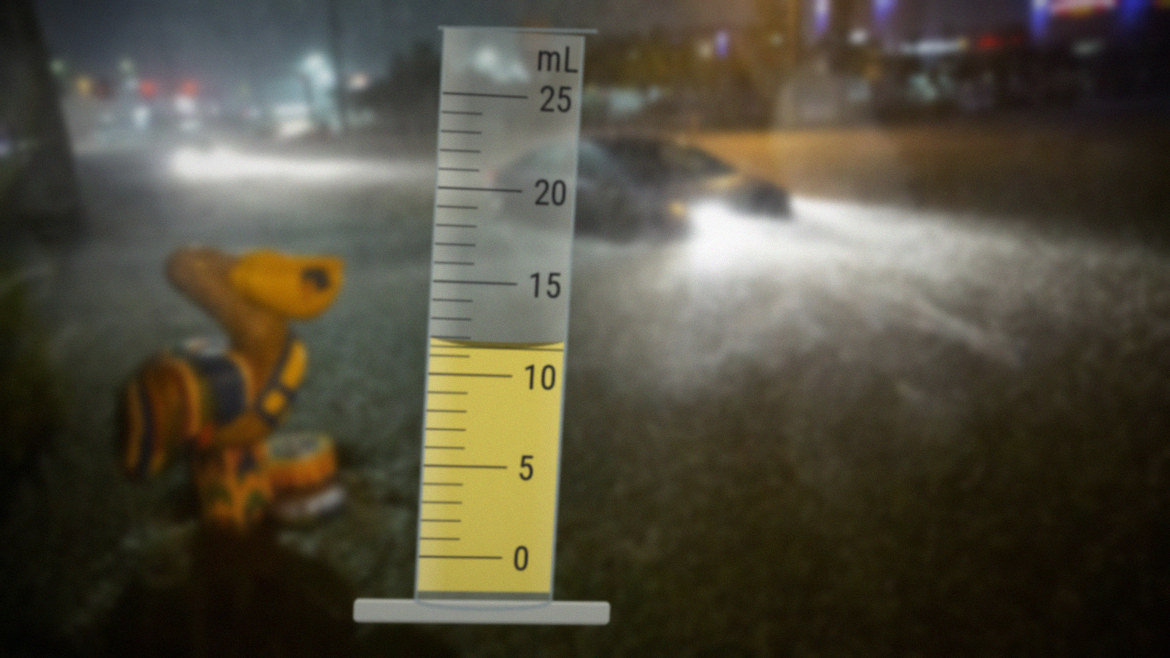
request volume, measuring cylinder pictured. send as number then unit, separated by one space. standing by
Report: 11.5 mL
